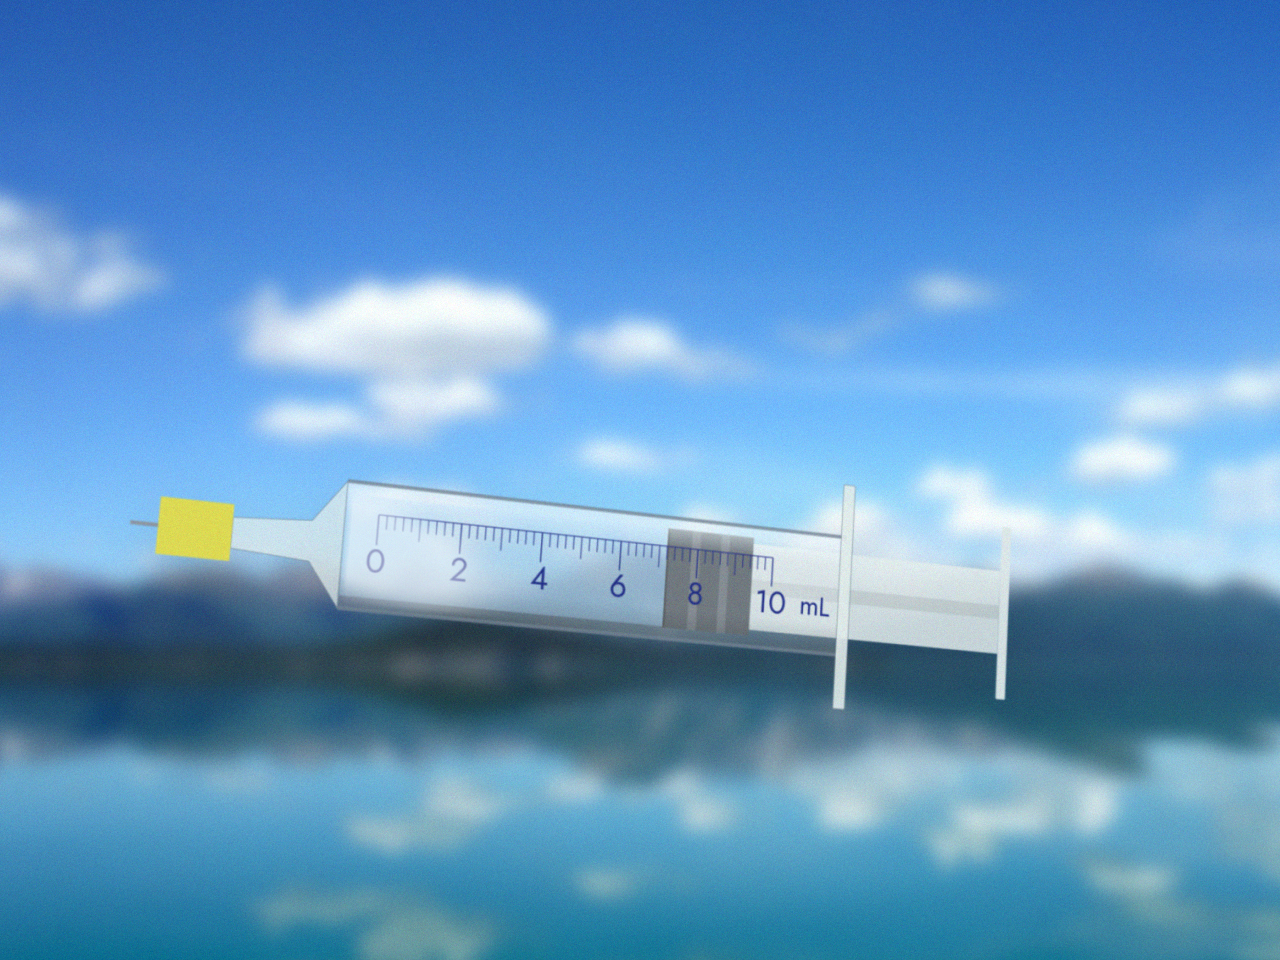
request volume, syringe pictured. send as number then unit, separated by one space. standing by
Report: 7.2 mL
